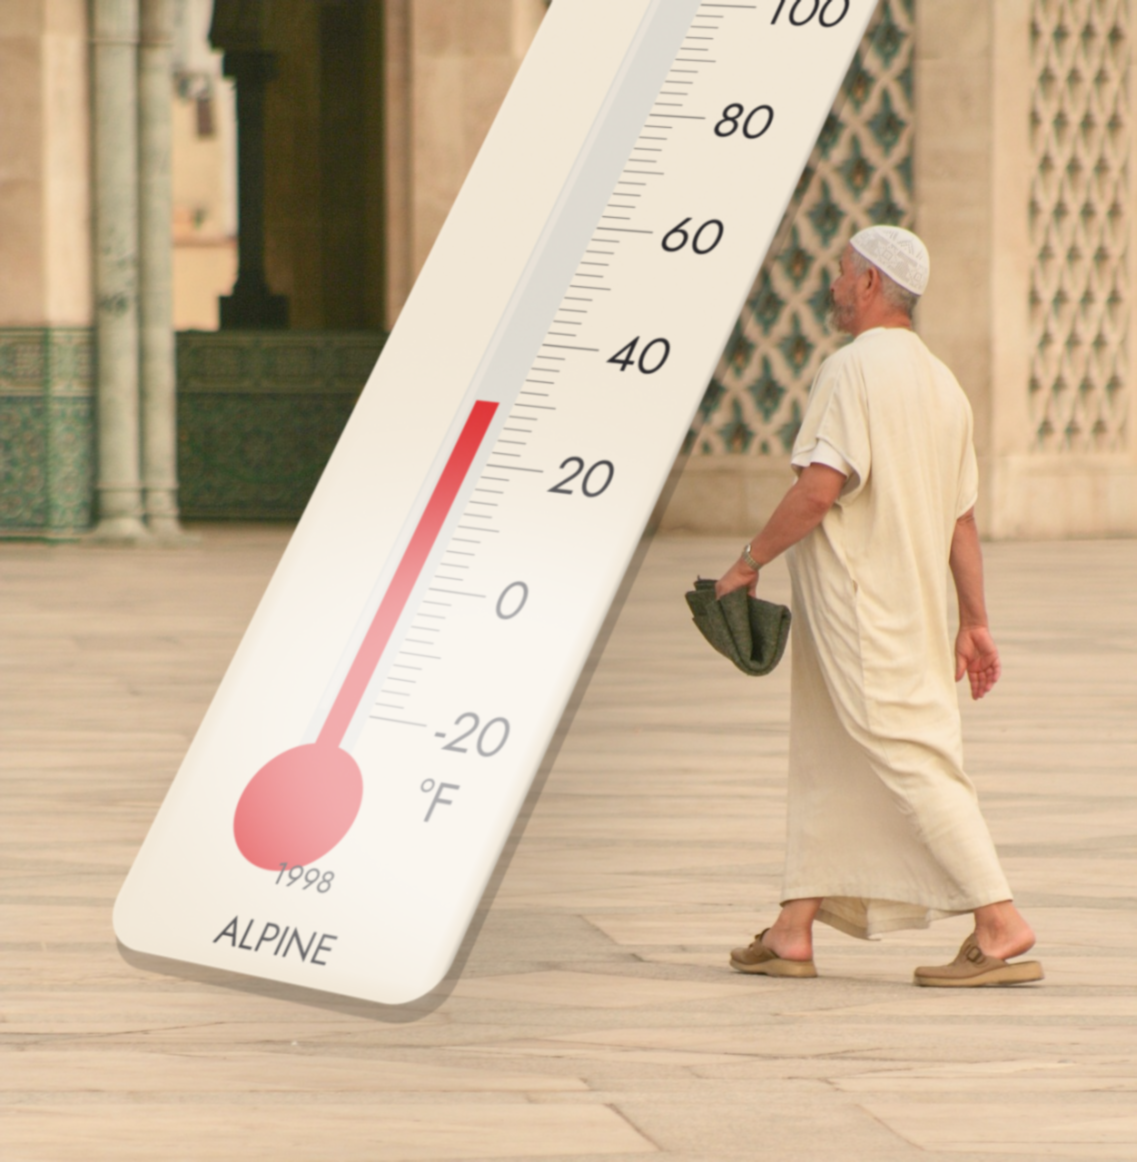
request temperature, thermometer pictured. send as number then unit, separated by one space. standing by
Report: 30 °F
